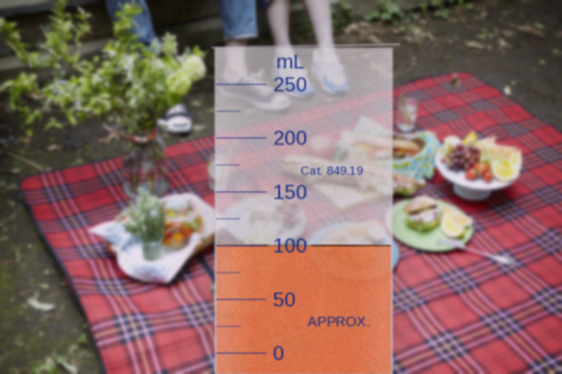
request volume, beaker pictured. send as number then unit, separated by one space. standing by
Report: 100 mL
